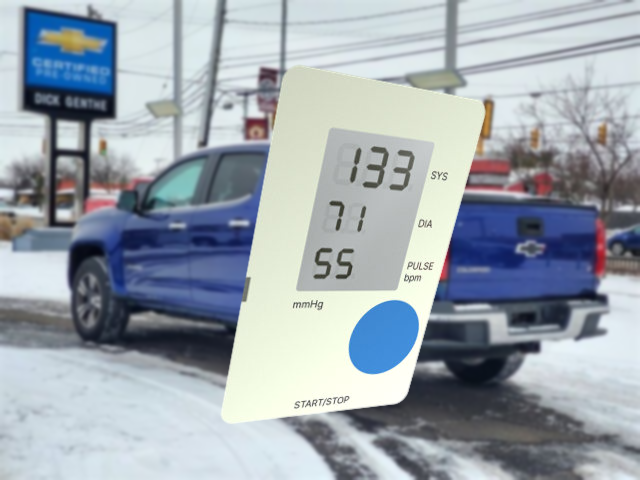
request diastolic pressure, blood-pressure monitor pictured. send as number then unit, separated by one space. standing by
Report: 71 mmHg
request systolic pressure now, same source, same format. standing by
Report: 133 mmHg
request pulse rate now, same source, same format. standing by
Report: 55 bpm
